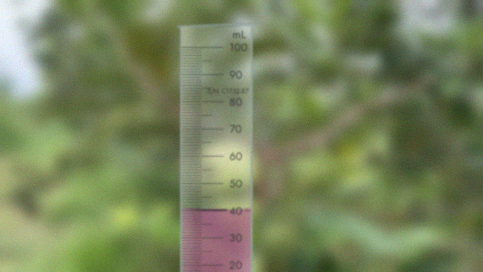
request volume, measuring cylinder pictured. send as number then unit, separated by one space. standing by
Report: 40 mL
